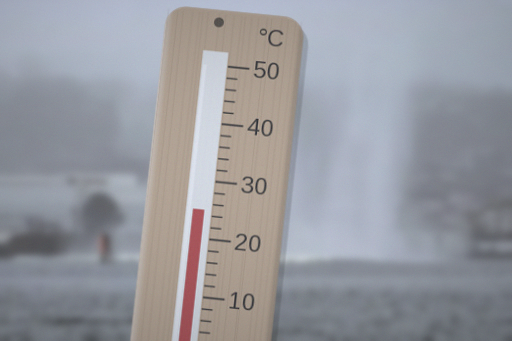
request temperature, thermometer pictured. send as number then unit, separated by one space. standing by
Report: 25 °C
